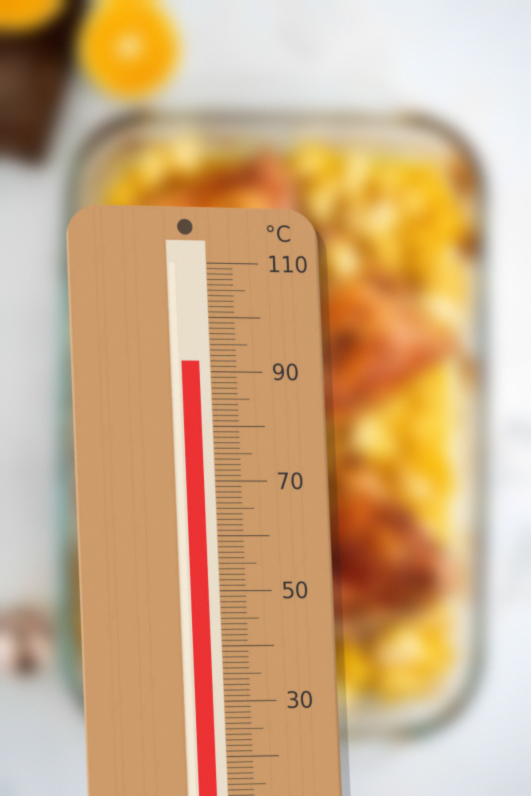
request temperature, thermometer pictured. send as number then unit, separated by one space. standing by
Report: 92 °C
